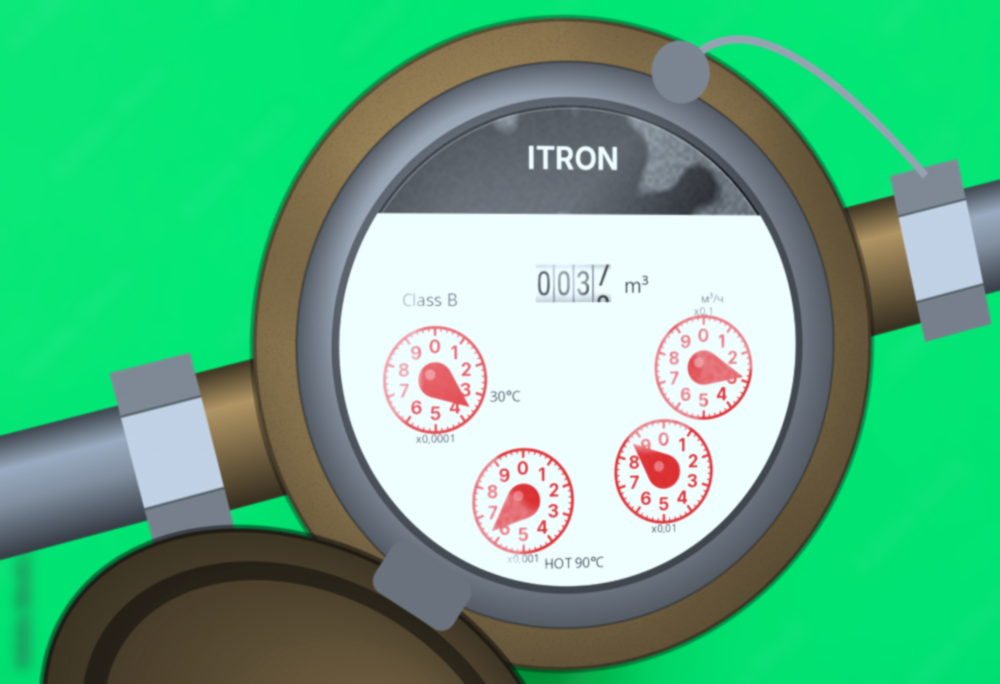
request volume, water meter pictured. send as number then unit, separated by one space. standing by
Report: 37.2863 m³
